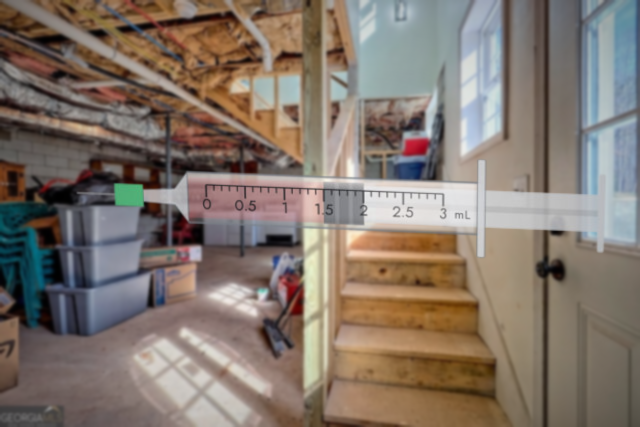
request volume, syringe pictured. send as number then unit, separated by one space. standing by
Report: 1.5 mL
